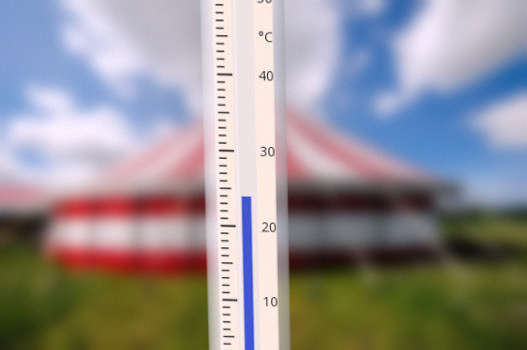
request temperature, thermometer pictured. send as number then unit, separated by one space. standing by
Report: 24 °C
